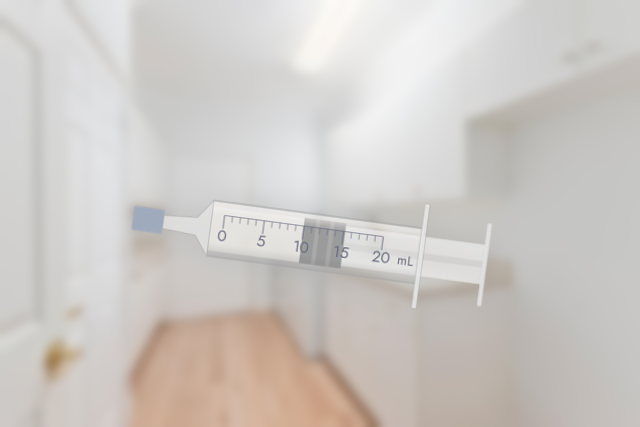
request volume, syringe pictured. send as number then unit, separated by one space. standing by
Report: 10 mL
